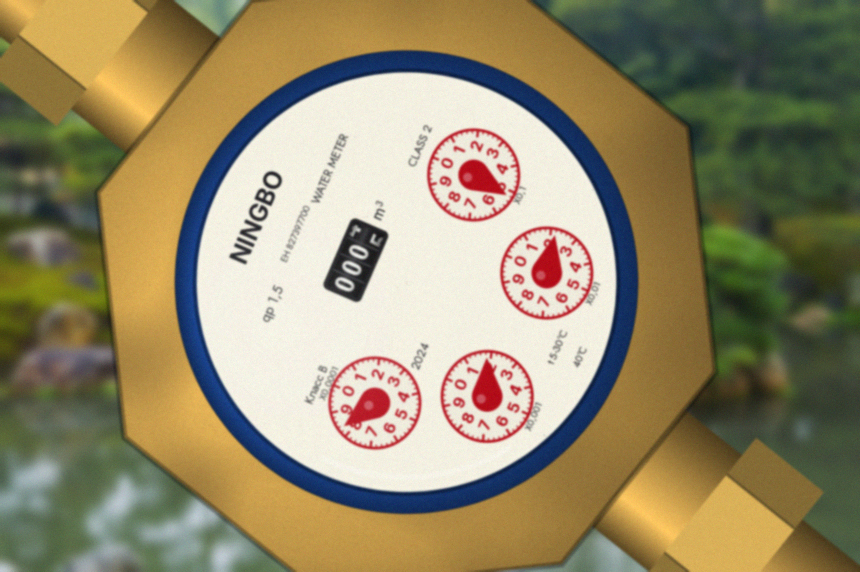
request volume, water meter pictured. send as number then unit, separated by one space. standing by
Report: 4.5218 m³
